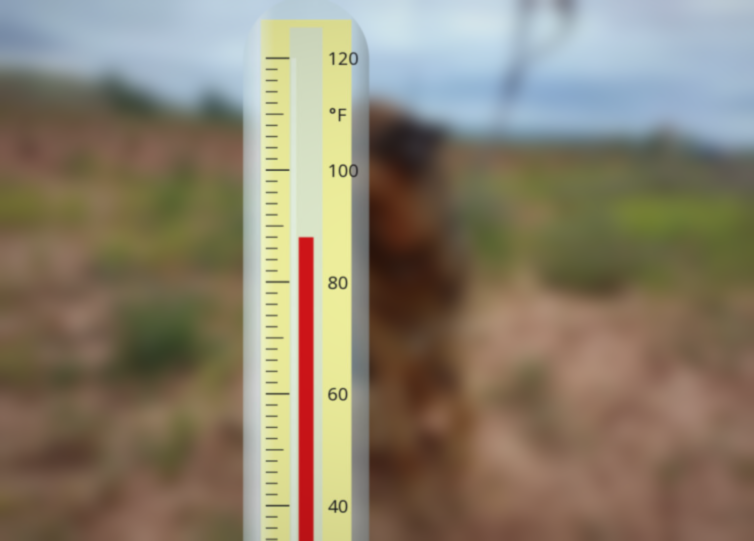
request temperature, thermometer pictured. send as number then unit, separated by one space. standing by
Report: 88 °F
